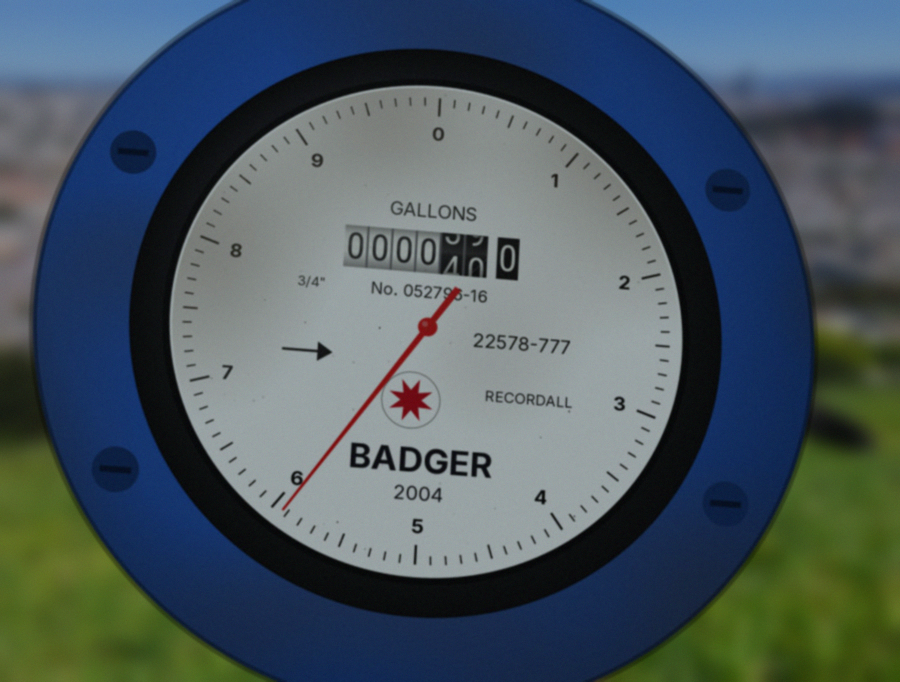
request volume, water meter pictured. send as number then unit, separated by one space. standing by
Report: 395.9 gal
